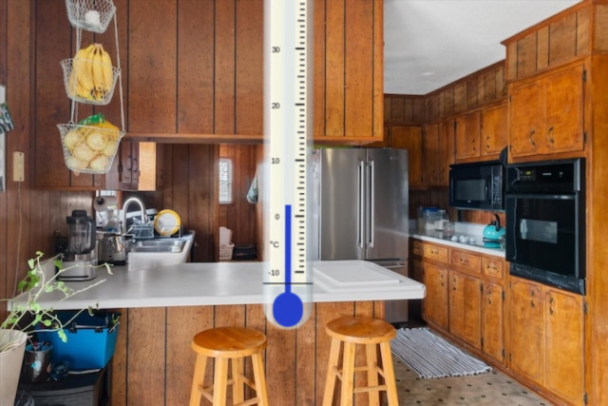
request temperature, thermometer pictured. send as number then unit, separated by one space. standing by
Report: 2 °C
